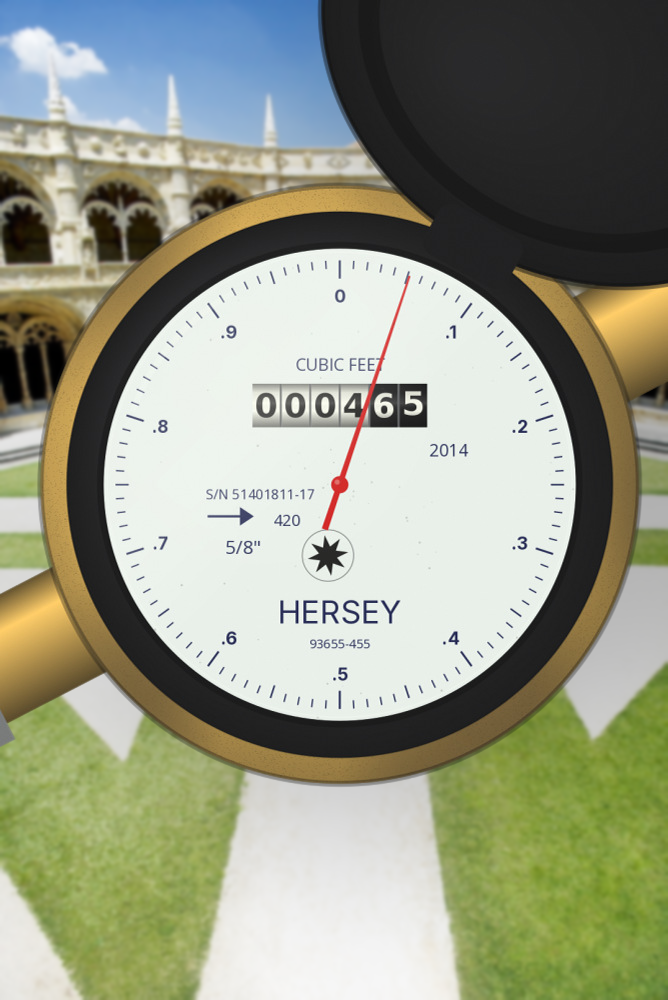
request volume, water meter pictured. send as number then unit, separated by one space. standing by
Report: 465.05 ft³
